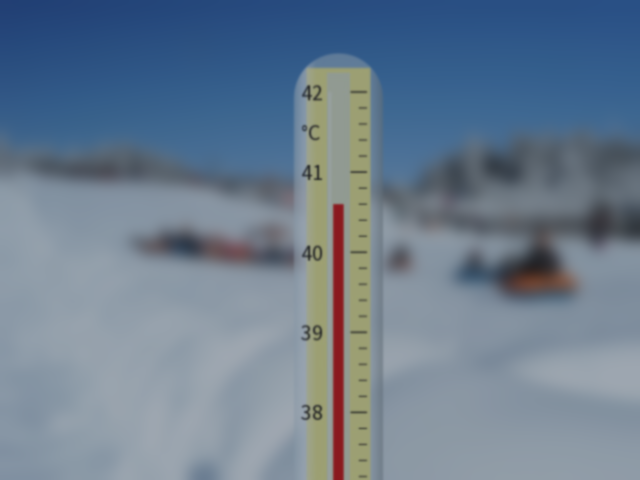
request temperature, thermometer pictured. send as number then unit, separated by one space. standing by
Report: 40.6 °C
